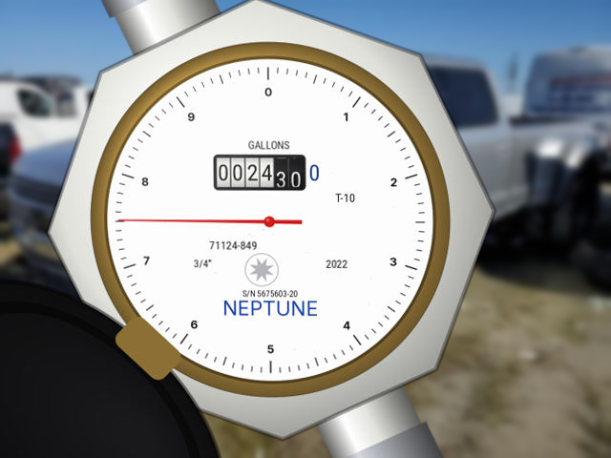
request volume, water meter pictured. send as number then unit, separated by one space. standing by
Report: 24297.5 gal
